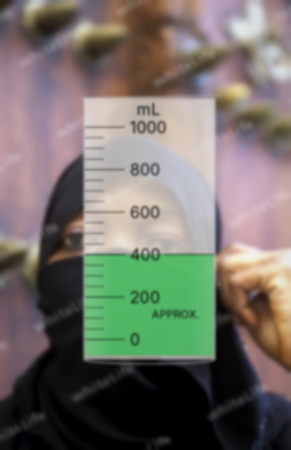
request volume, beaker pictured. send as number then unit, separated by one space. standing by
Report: 400 mL
